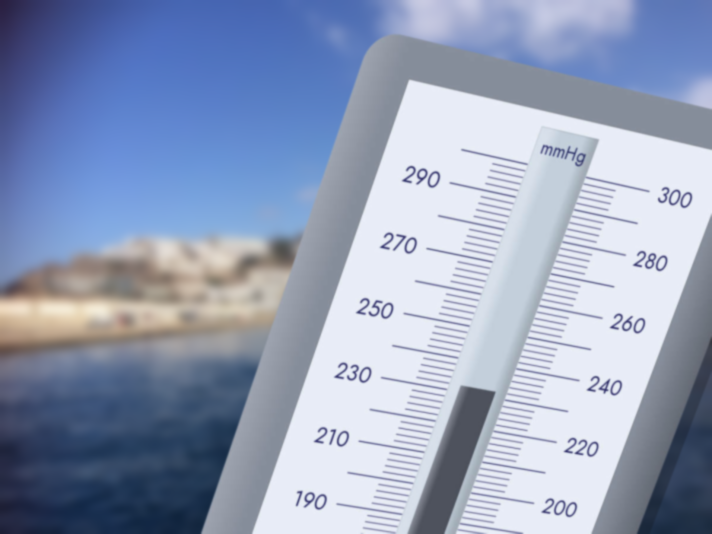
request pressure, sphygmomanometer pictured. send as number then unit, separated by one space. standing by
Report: 232 mmHg
